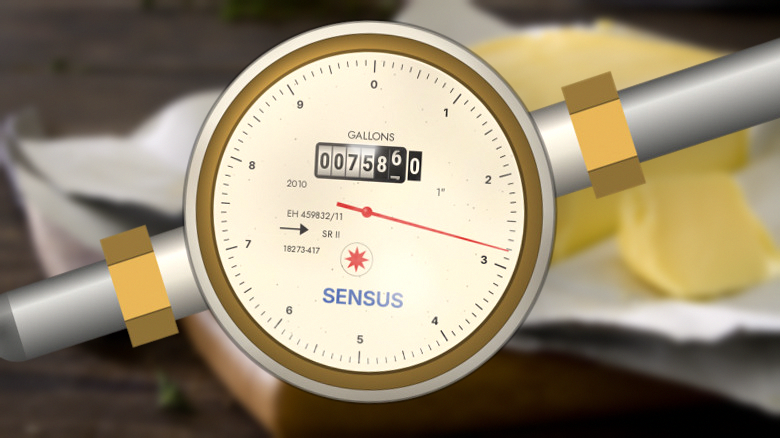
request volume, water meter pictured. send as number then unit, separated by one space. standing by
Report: 75862.8 gal
